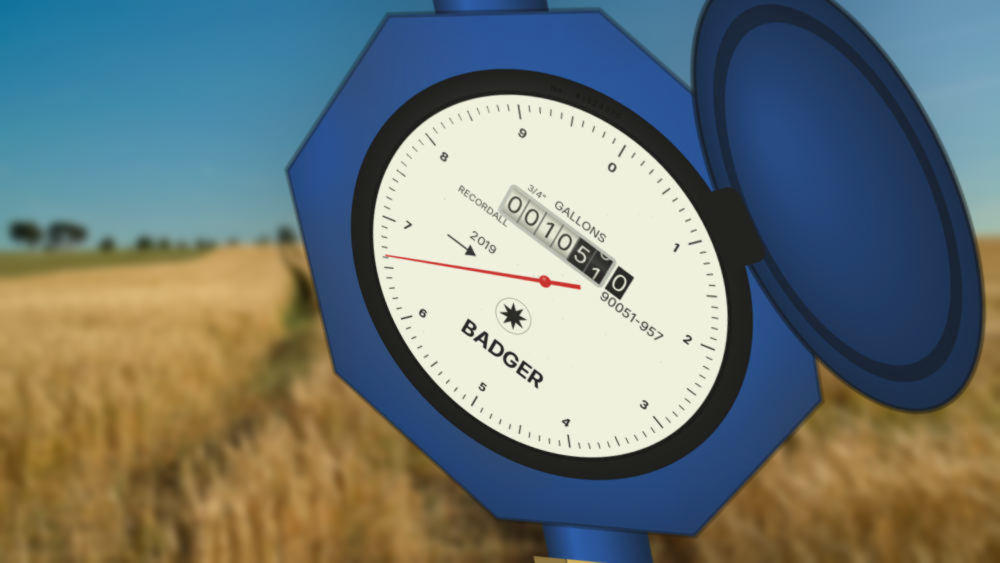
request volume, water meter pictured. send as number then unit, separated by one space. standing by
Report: 10506.6 gal
